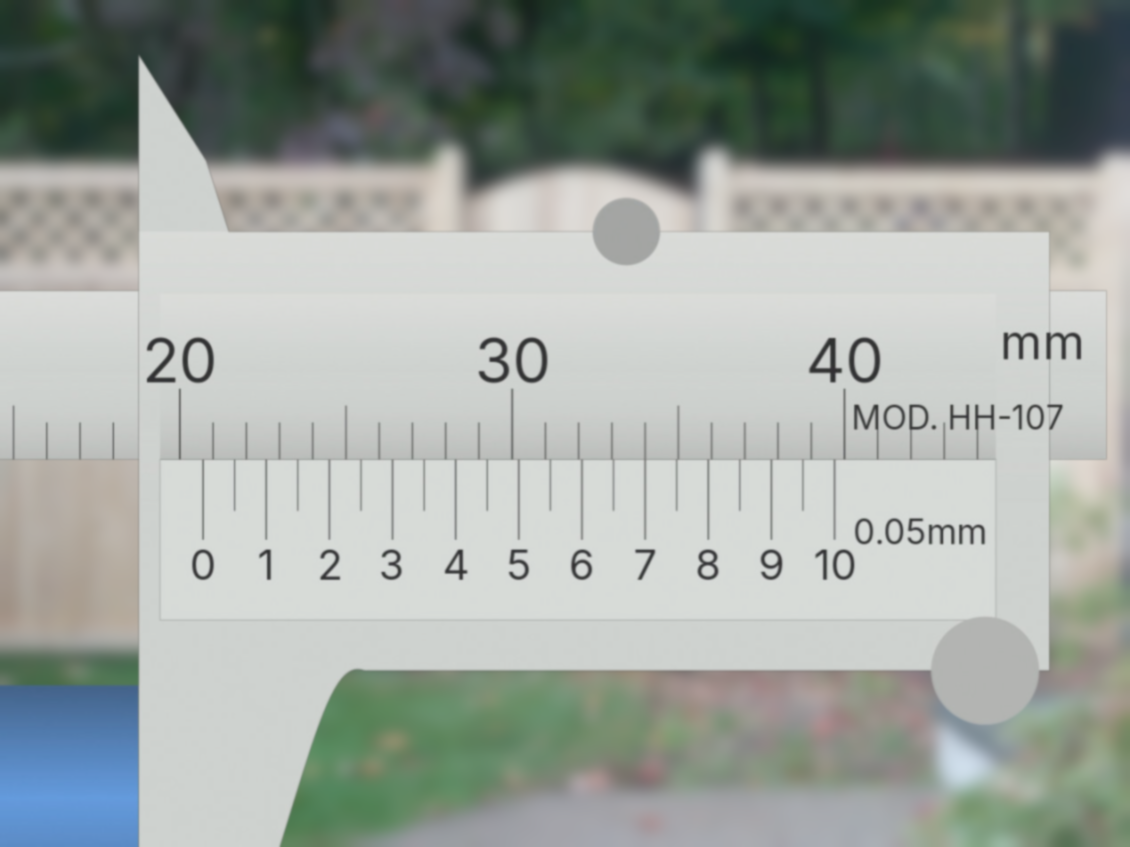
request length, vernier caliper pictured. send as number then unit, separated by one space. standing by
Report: 20.70 mm
